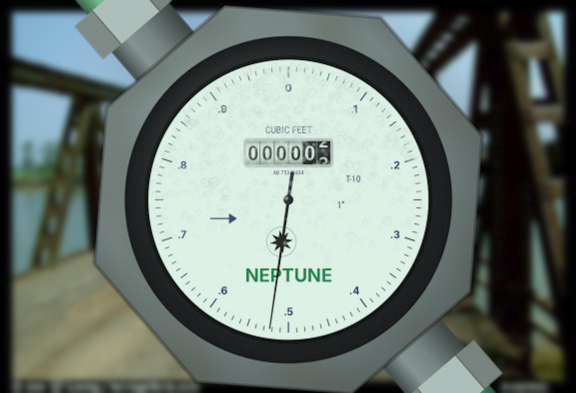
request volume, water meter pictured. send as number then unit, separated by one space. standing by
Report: 2.52 ft³
